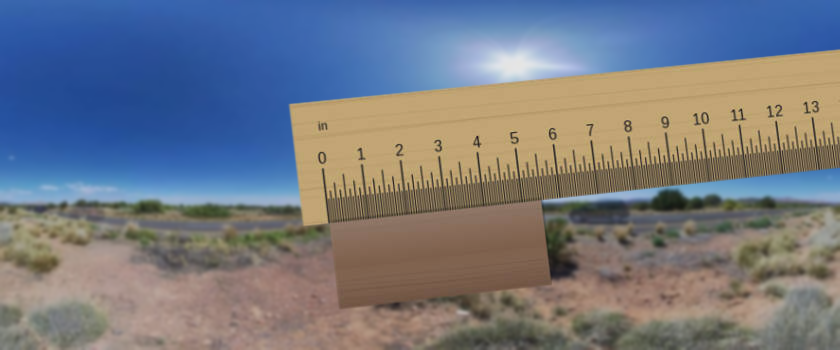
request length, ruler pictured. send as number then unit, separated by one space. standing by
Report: 5.5 in
